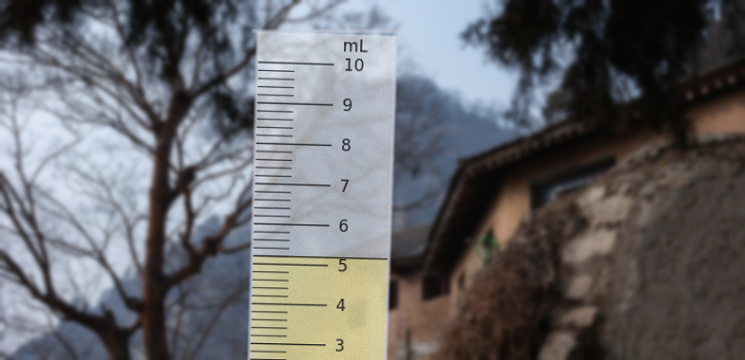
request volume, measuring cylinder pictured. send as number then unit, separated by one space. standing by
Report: 5.2 mL
